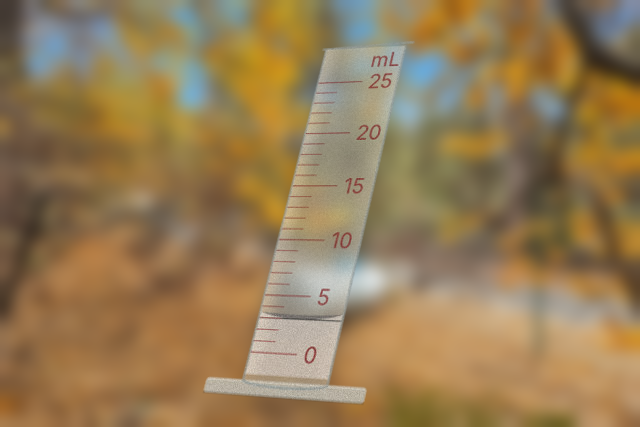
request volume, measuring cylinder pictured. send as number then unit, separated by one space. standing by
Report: 3 mL
